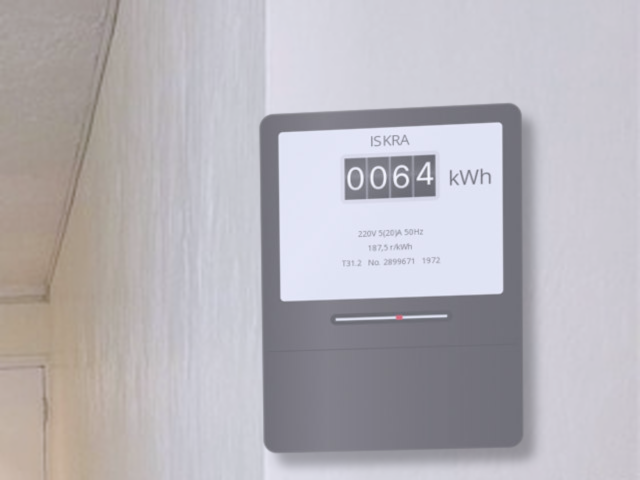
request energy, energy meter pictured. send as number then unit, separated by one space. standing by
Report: 64 kWh
